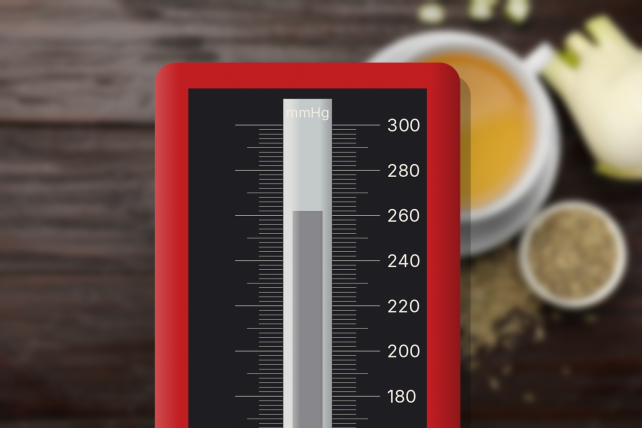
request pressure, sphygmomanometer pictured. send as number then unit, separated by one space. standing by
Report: 262 mmHg
